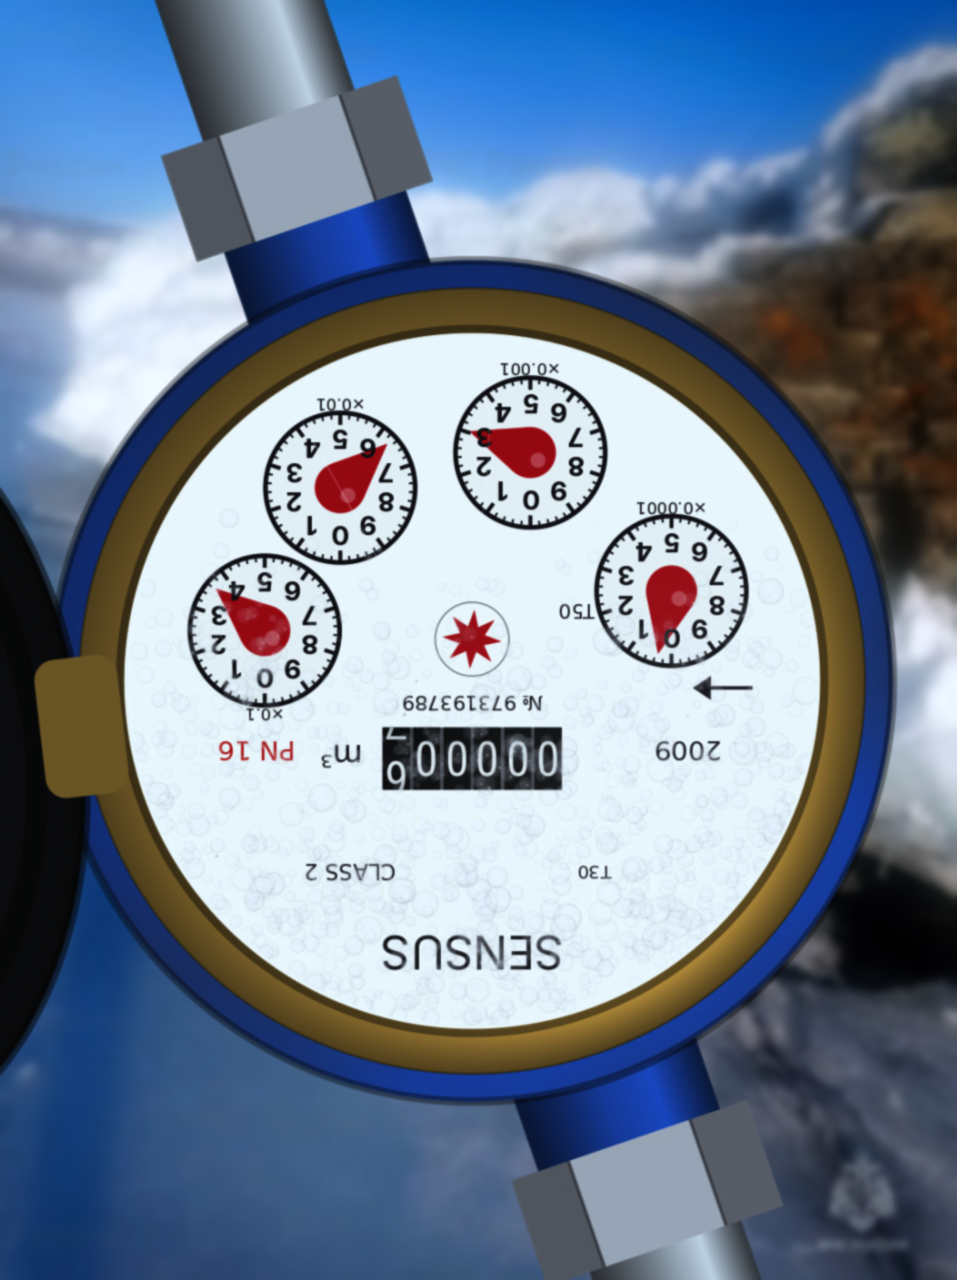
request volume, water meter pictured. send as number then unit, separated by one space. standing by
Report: 6.3630 m³
